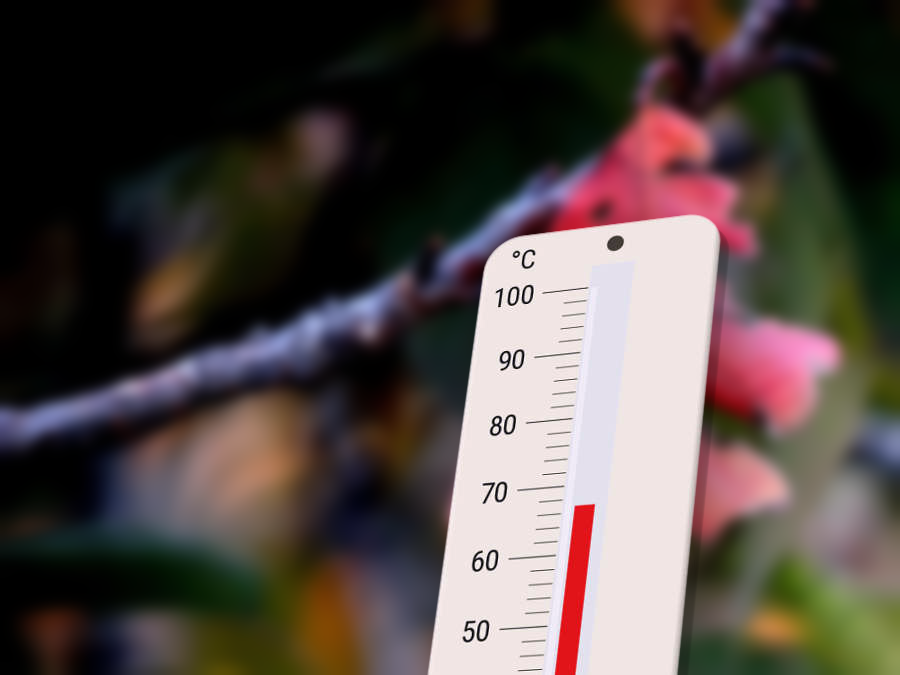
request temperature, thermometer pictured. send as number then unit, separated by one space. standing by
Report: 67 °C
